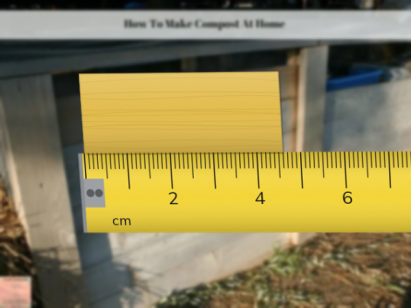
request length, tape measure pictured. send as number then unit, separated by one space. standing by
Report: 4.6 cm
